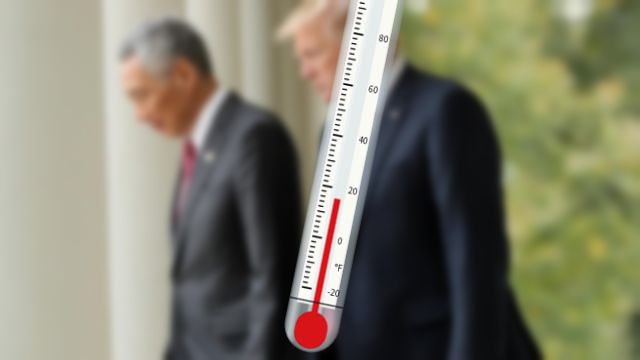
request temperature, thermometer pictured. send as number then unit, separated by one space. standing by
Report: 16 °F
